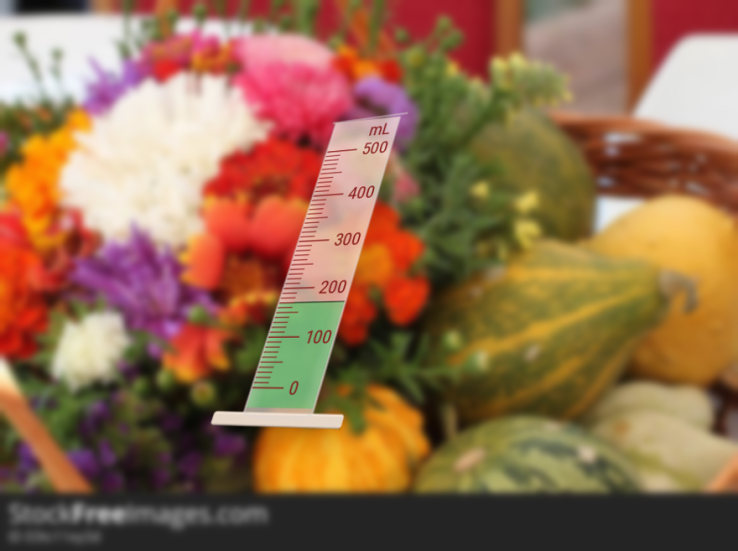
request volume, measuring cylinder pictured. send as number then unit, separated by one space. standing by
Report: 170 mL
